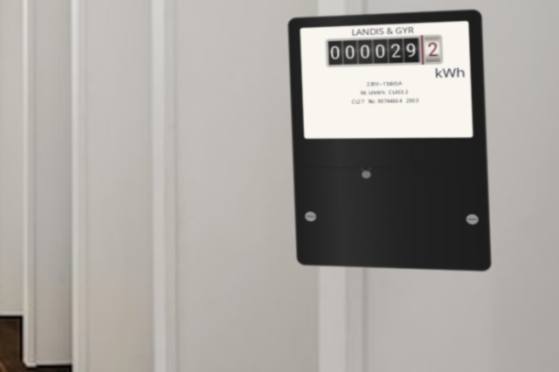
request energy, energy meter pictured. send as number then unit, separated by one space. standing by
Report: 29.2 kWh
